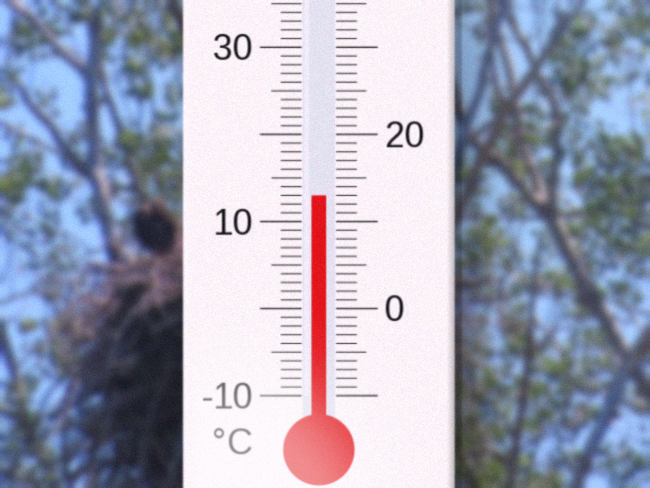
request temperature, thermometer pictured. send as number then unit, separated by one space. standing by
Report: 13 °C
